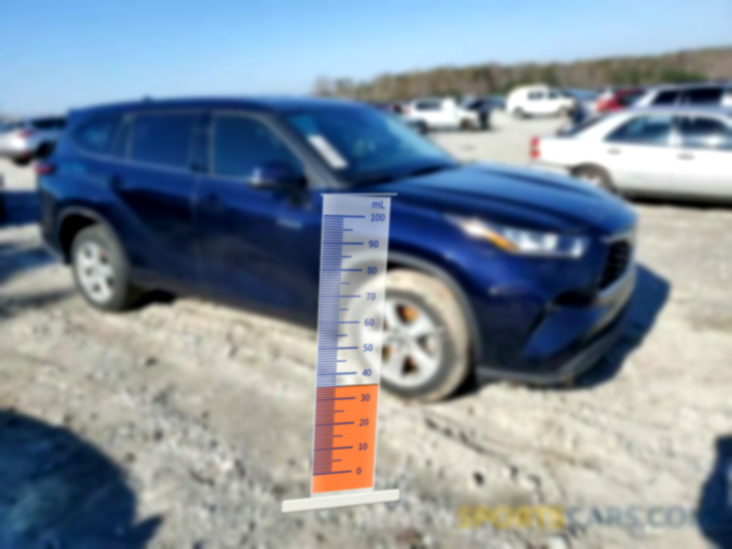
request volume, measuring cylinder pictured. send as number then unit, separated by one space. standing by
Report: 35 mL
